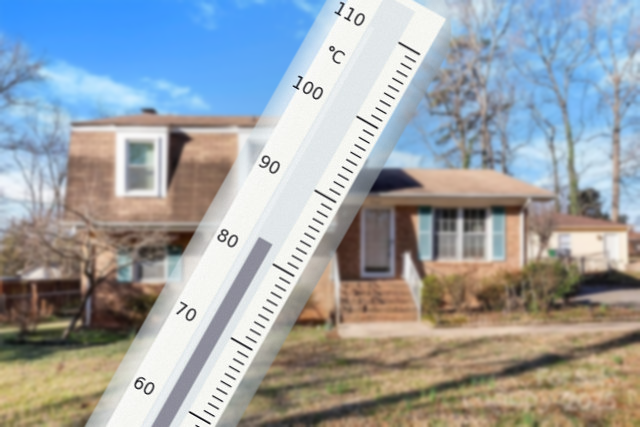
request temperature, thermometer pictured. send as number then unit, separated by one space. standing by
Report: 82 °C
